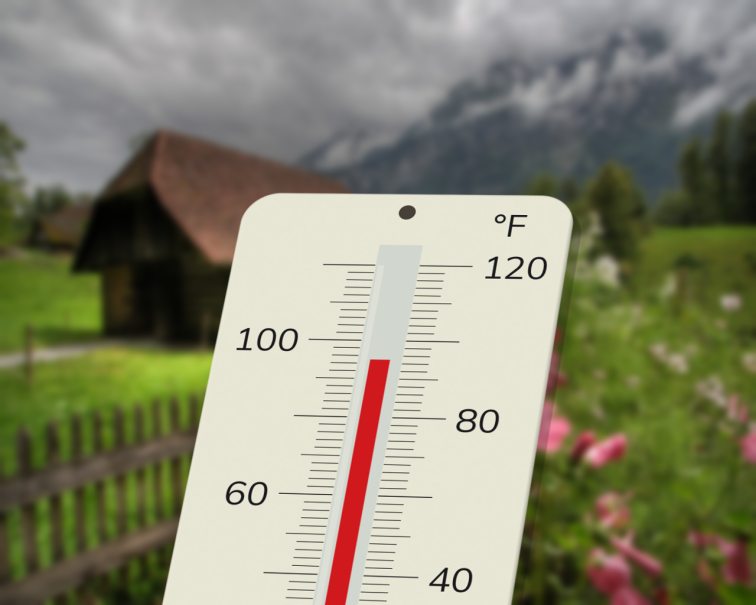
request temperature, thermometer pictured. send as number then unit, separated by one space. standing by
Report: 95 °F
